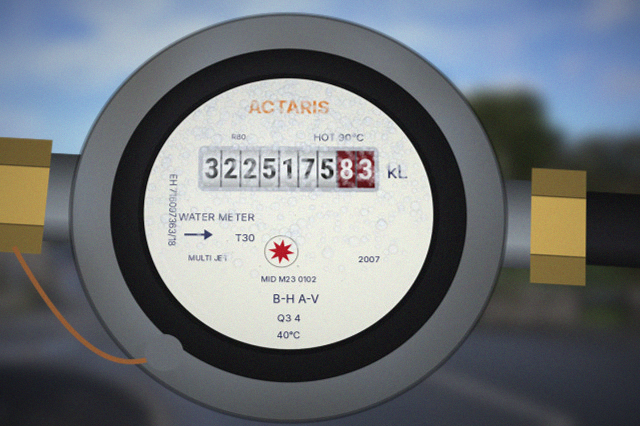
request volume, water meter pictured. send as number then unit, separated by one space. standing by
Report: 3225175.83 kL
